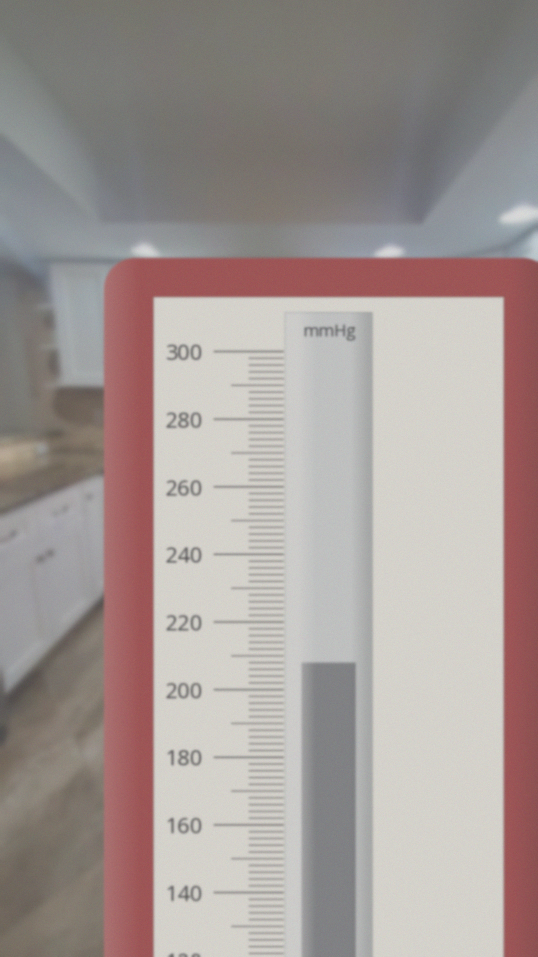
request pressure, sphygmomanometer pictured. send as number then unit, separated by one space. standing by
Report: 208 mmHg
